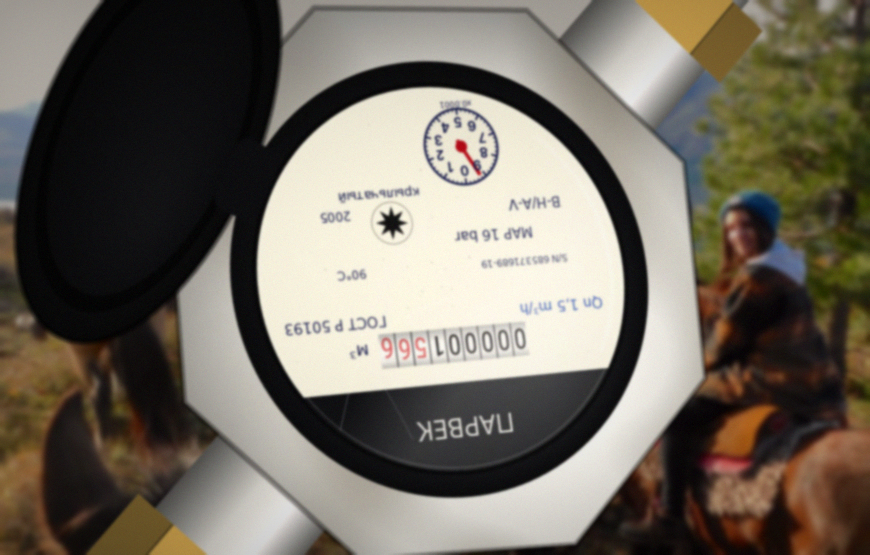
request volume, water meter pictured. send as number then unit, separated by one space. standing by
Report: 1.5659 m³
